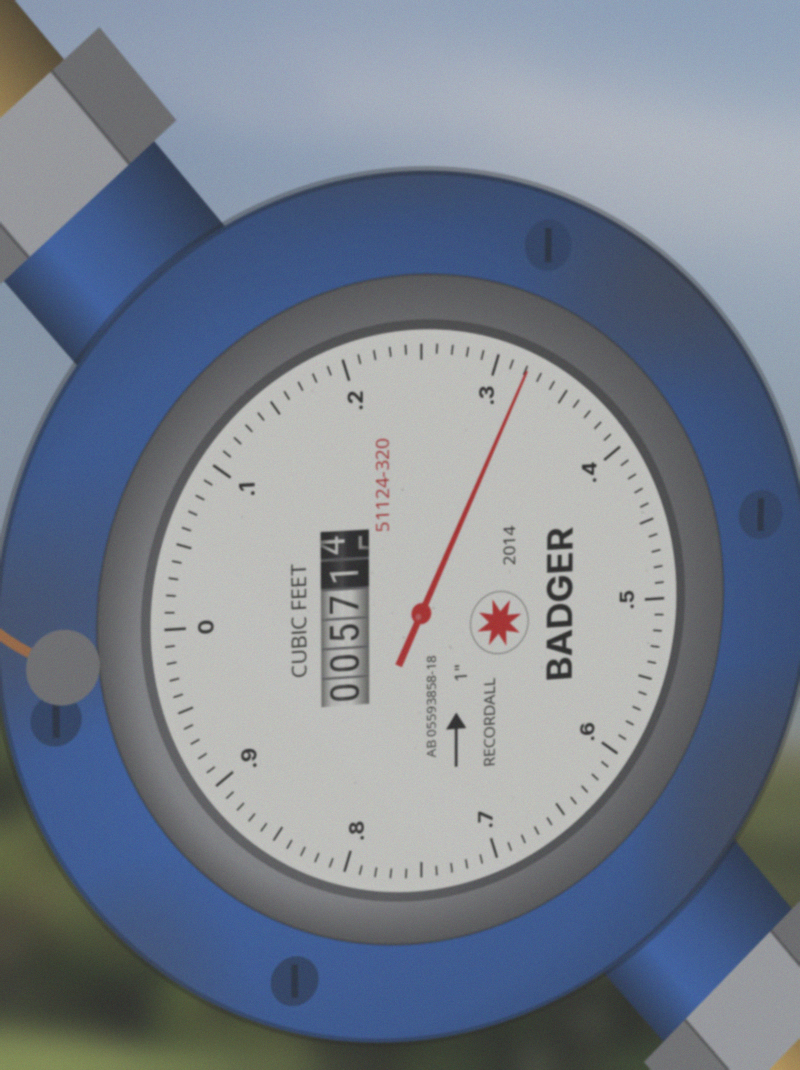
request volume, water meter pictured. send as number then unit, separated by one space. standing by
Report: 5714.32 ft³
